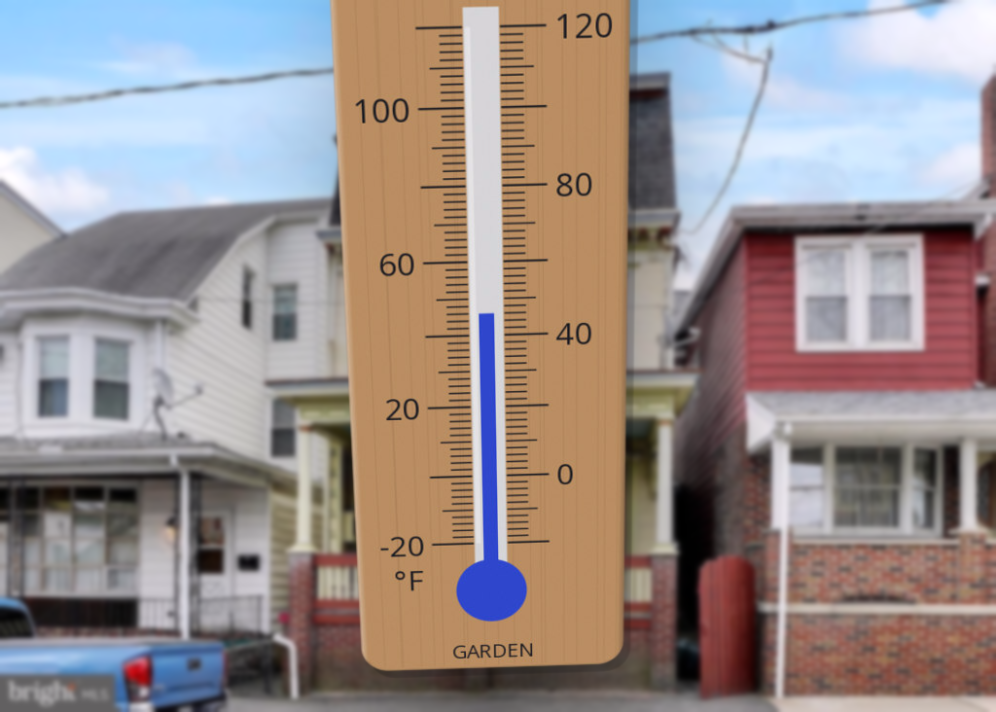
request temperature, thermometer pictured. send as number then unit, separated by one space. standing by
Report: 46 °F
